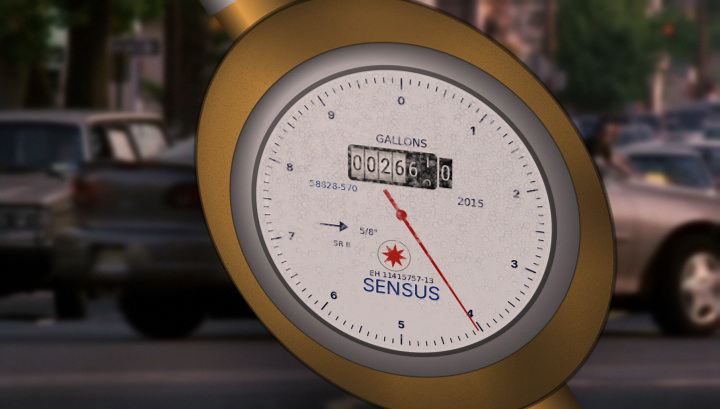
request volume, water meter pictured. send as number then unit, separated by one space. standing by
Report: 26614.0 gal
